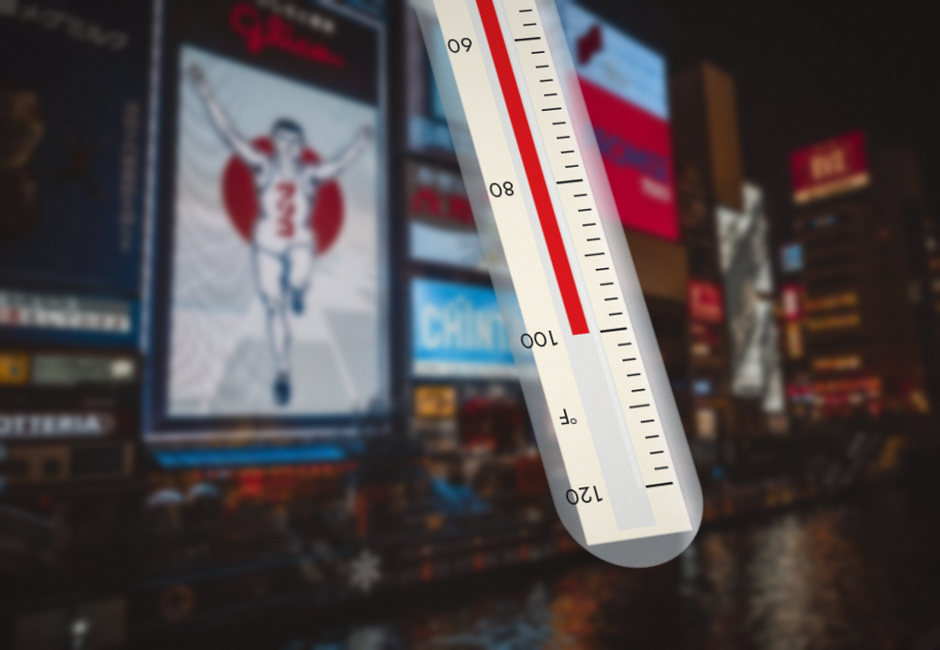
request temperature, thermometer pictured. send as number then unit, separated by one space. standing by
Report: 100 °F
